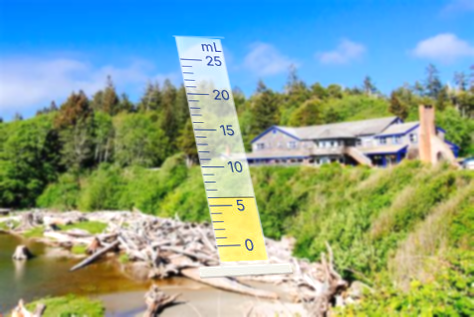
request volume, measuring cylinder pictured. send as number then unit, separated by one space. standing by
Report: 6 mL
